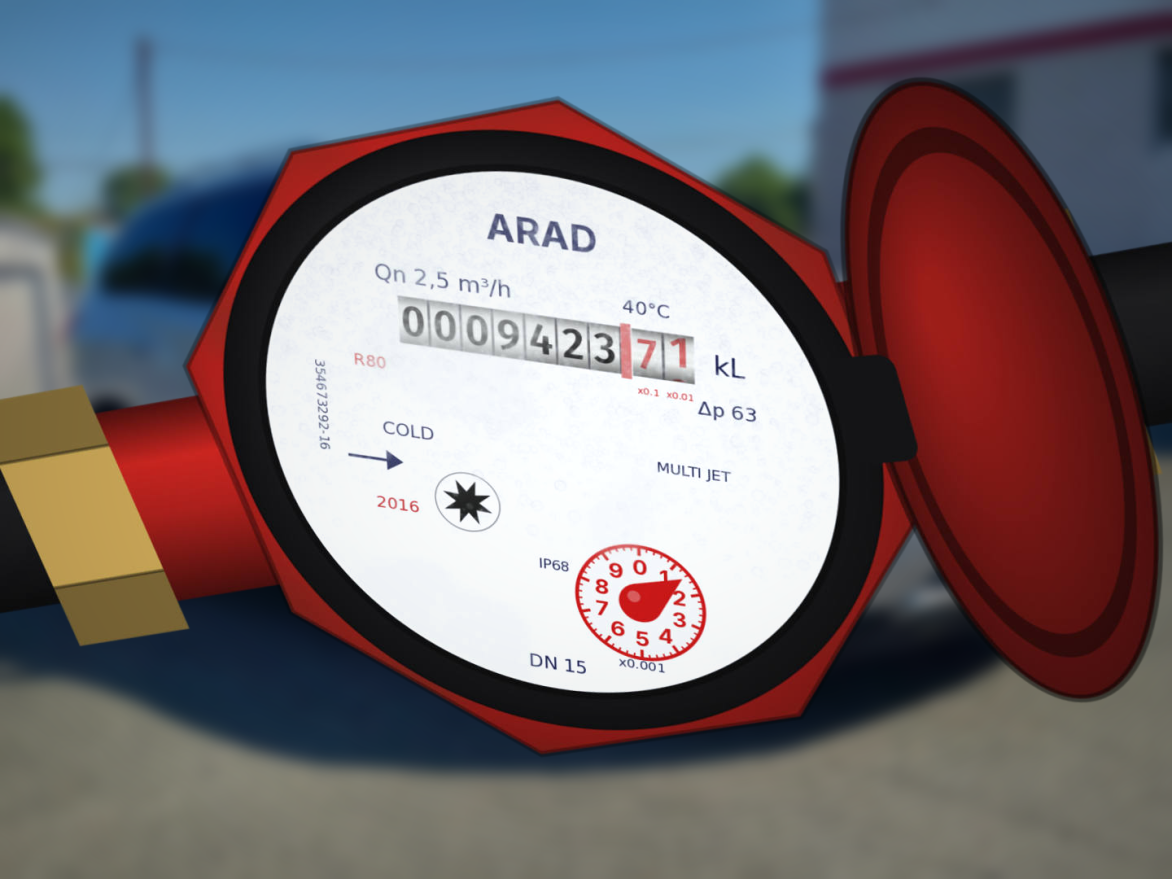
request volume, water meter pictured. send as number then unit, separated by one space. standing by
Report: 9423.711 kL
